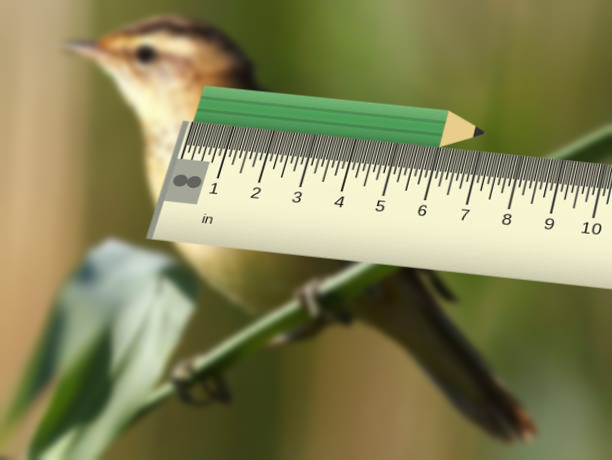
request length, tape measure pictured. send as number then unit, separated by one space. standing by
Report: 7 in
